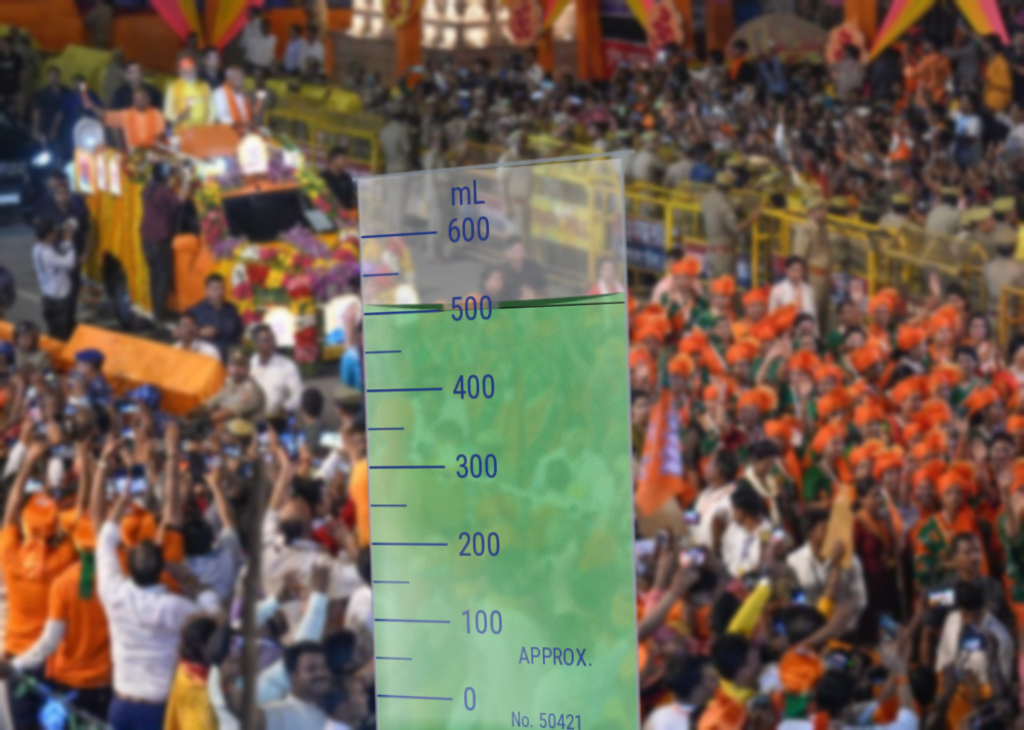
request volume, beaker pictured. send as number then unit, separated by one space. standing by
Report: 500 mL
